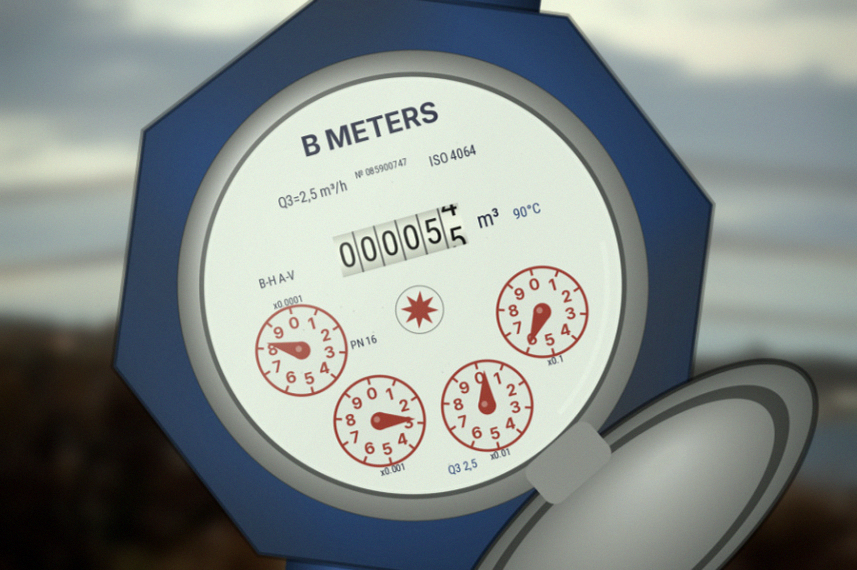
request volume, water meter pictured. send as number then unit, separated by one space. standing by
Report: 54.6028 m³
